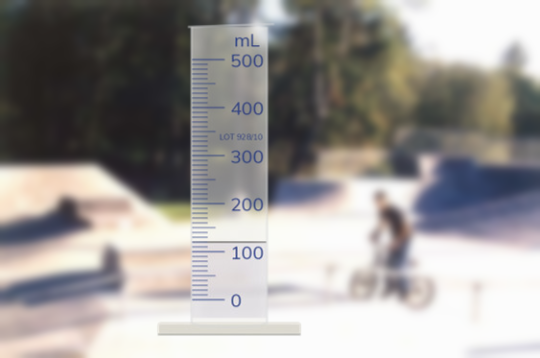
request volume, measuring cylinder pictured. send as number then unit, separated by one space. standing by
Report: 120 mL
